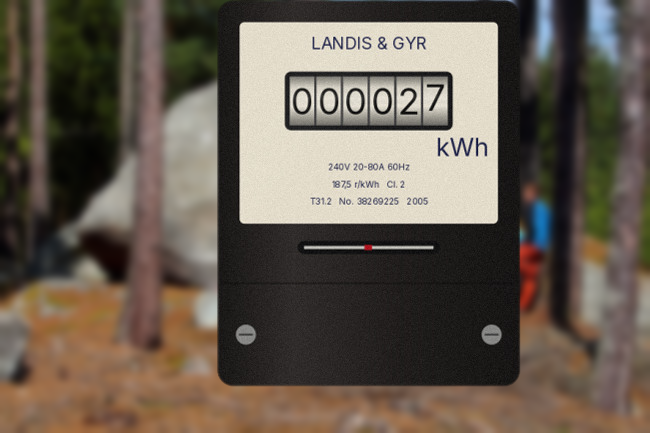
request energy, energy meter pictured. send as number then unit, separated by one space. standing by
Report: 27 kWh
